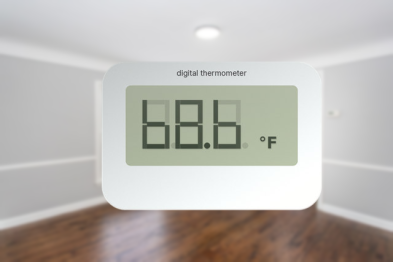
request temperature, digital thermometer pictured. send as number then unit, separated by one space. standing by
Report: 68.6 °F
